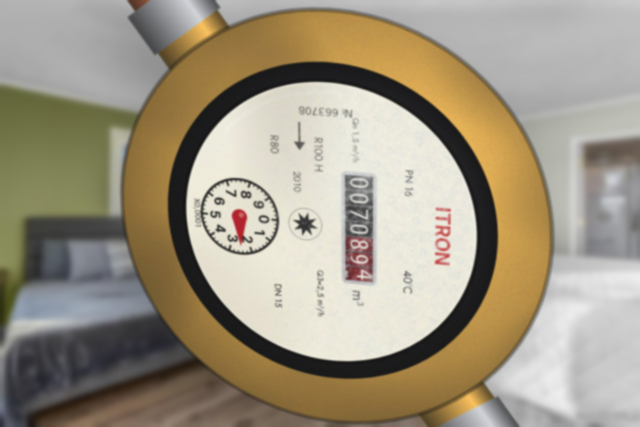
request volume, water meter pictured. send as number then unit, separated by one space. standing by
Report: 70.8942 m³
